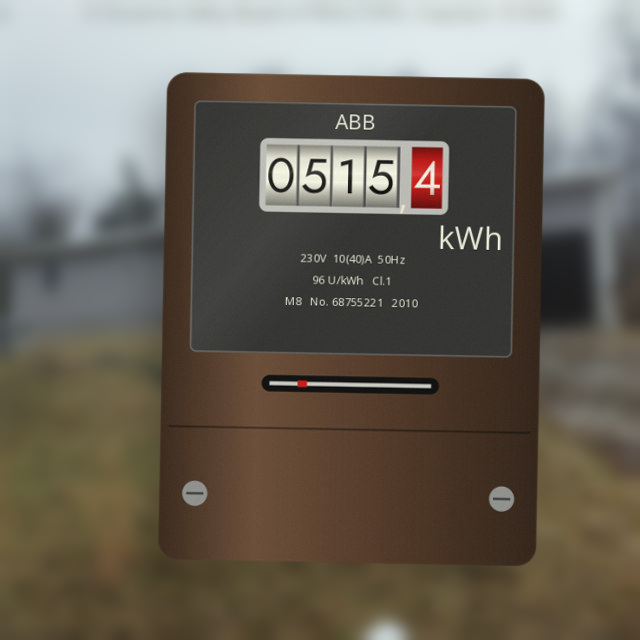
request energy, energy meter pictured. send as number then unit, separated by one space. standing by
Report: 515.4 kWh
